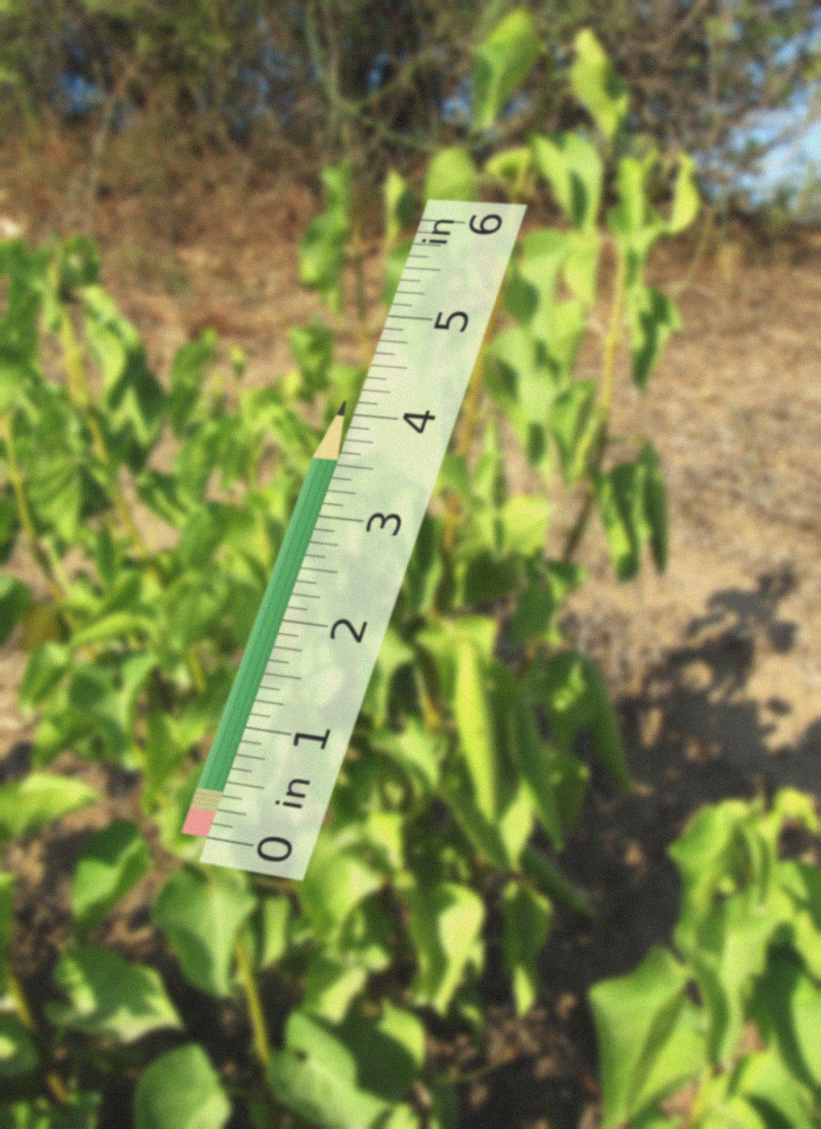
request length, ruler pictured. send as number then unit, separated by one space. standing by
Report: 4.125 in
